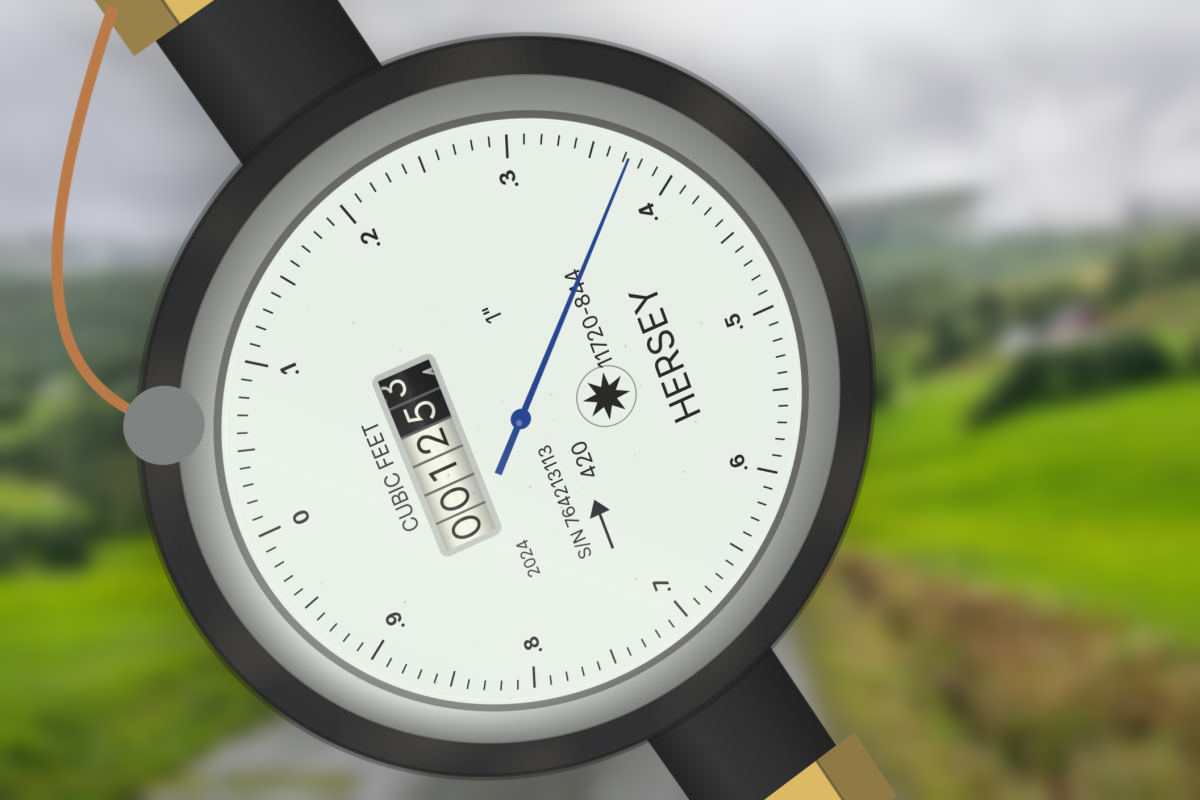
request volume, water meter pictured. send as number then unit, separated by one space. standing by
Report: 1253.37 ft³
